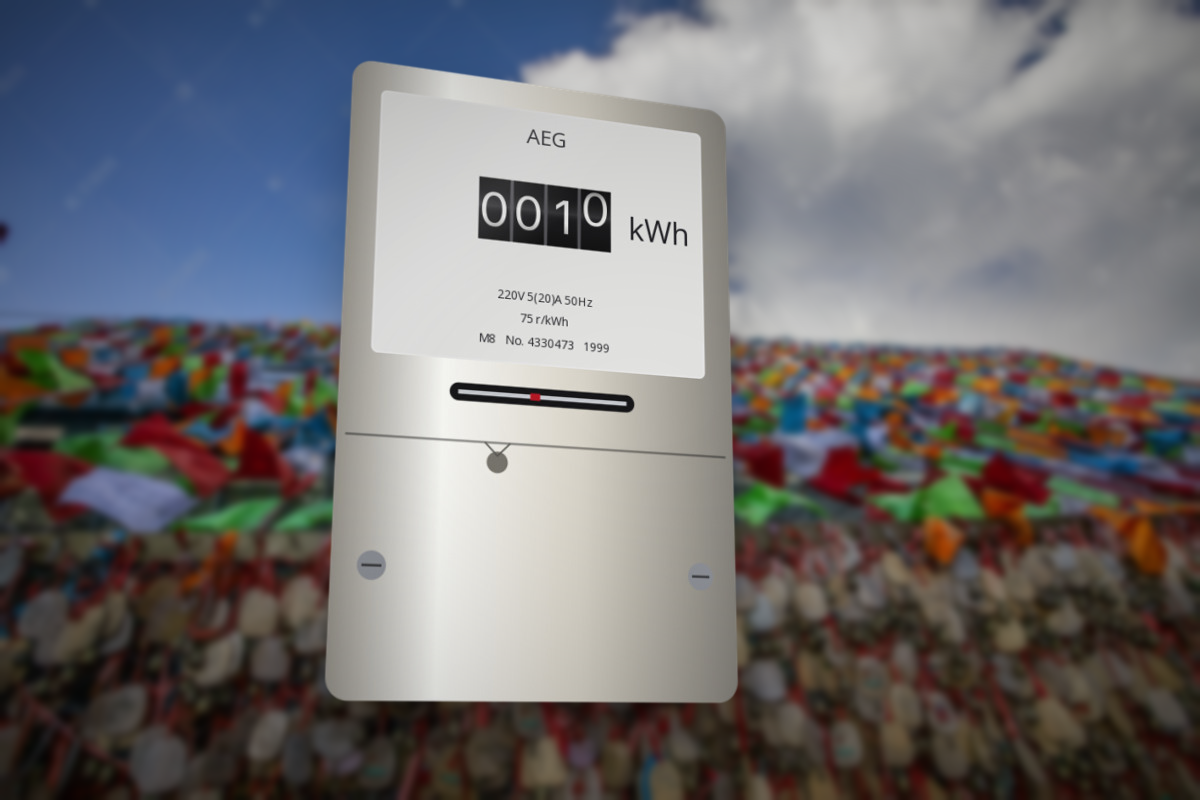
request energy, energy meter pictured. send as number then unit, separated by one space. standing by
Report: 10 kWh
